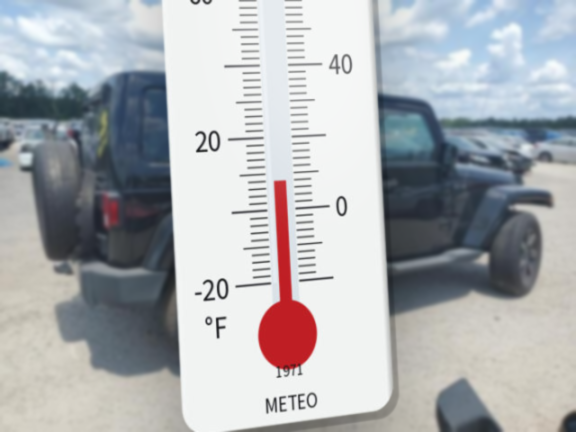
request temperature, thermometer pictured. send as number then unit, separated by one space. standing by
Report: 8 °F
